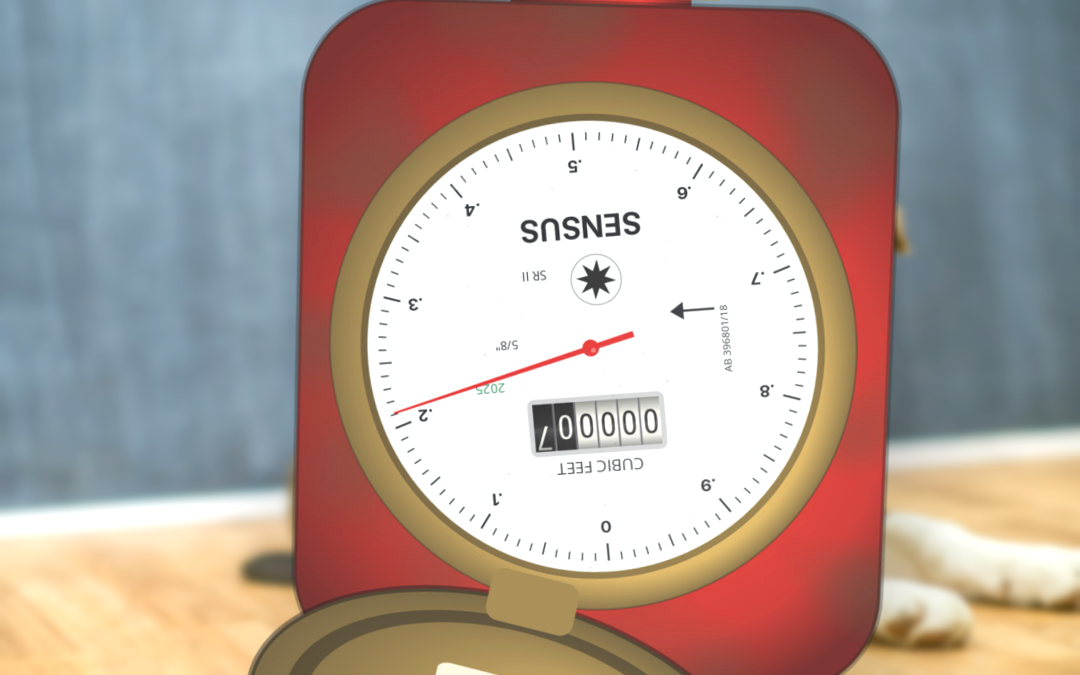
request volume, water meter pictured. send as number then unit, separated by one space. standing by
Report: 7.21 ft³
